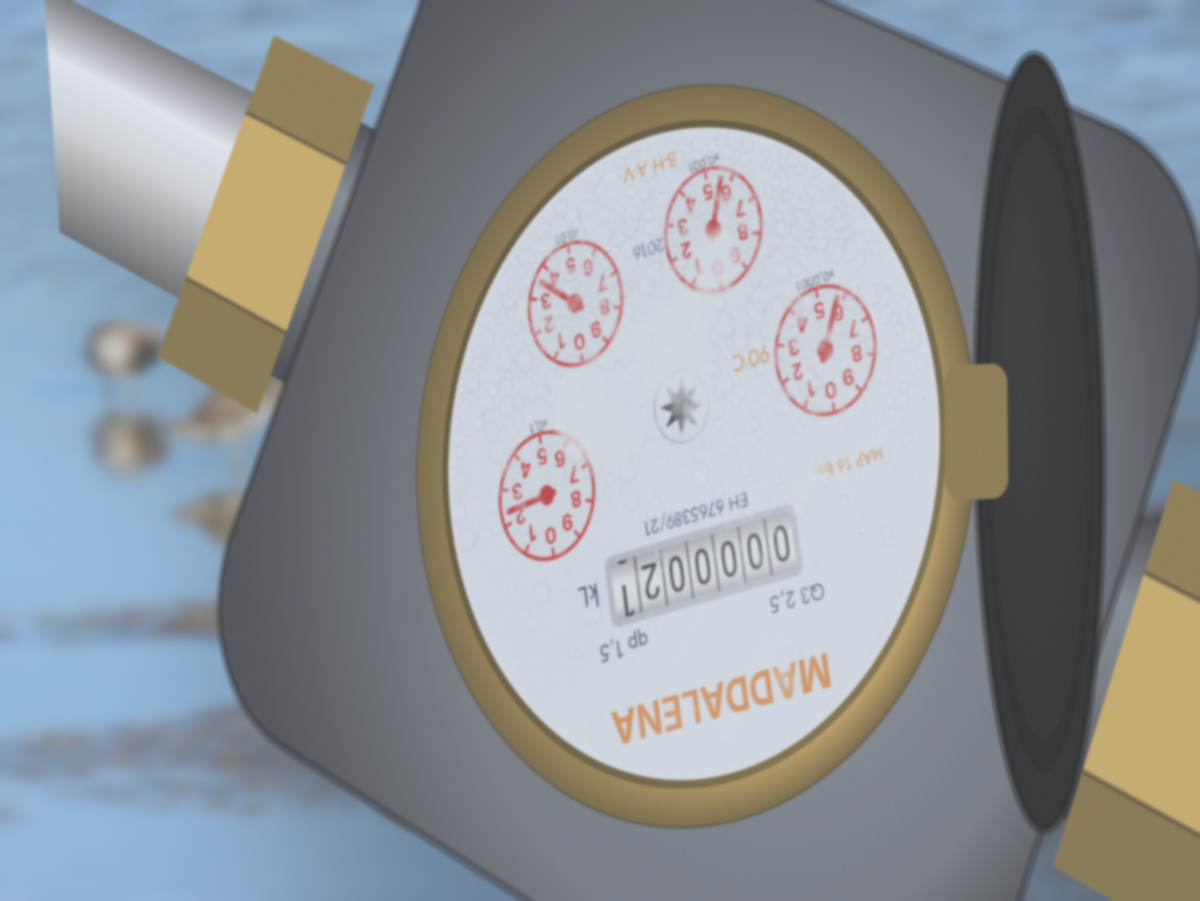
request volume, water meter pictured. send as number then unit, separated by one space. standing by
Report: 21.2355 kL
